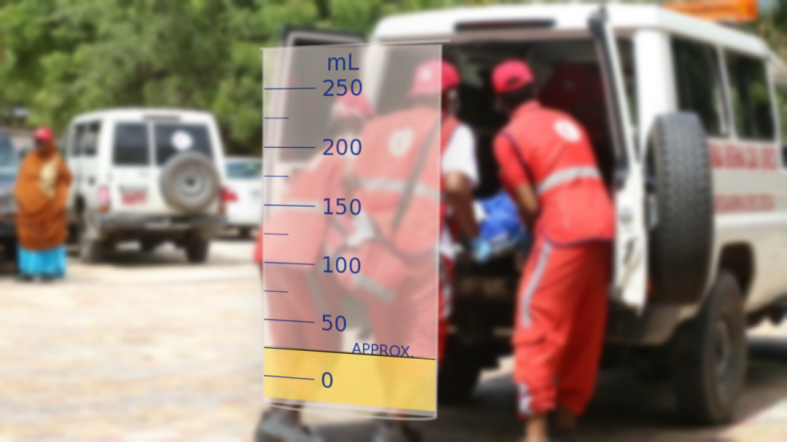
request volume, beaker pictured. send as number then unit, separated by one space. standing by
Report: 25 mL
